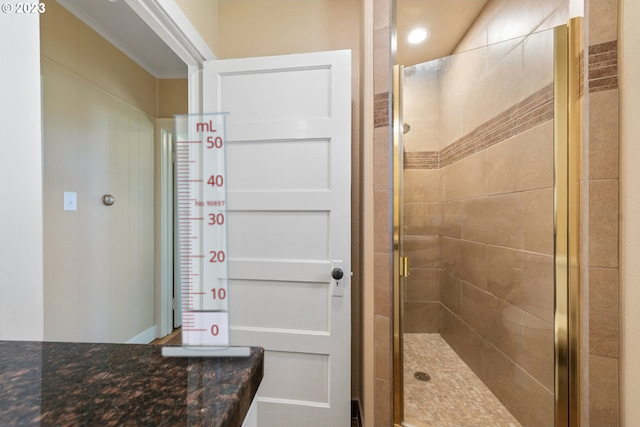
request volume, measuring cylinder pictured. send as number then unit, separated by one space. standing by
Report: 5 mL
